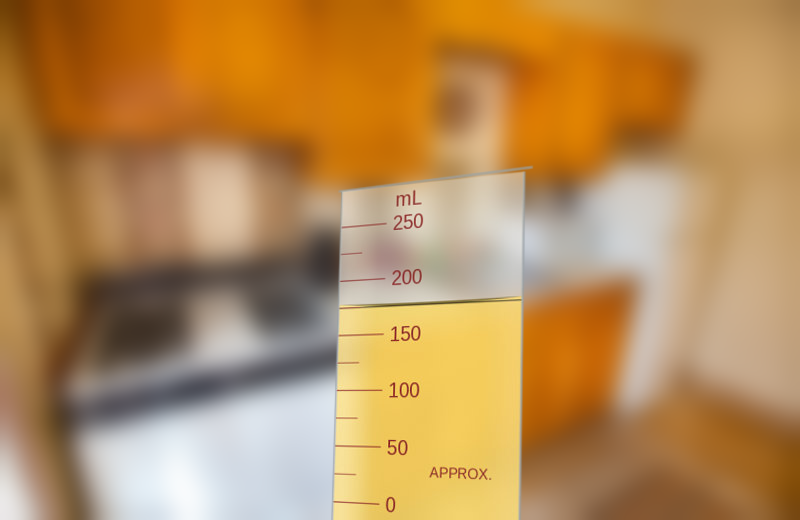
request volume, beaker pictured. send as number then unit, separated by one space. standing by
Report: 175 mL
